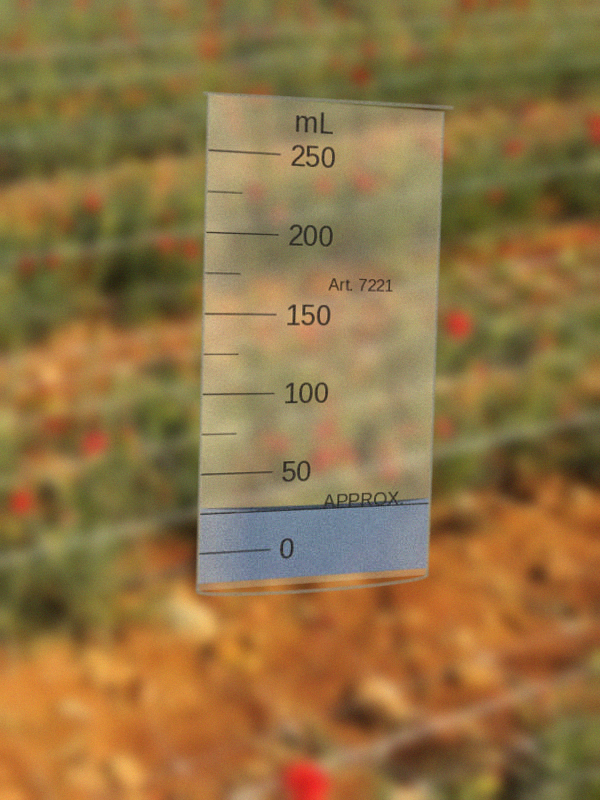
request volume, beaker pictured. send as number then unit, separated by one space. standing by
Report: 25 mL
